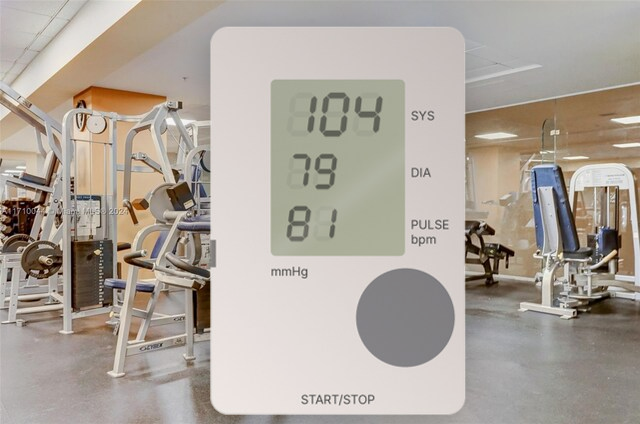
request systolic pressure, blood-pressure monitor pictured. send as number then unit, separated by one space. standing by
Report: 104 mmHg
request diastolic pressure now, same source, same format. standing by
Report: 79 mmHg
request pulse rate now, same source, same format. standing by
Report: 81 bpm
